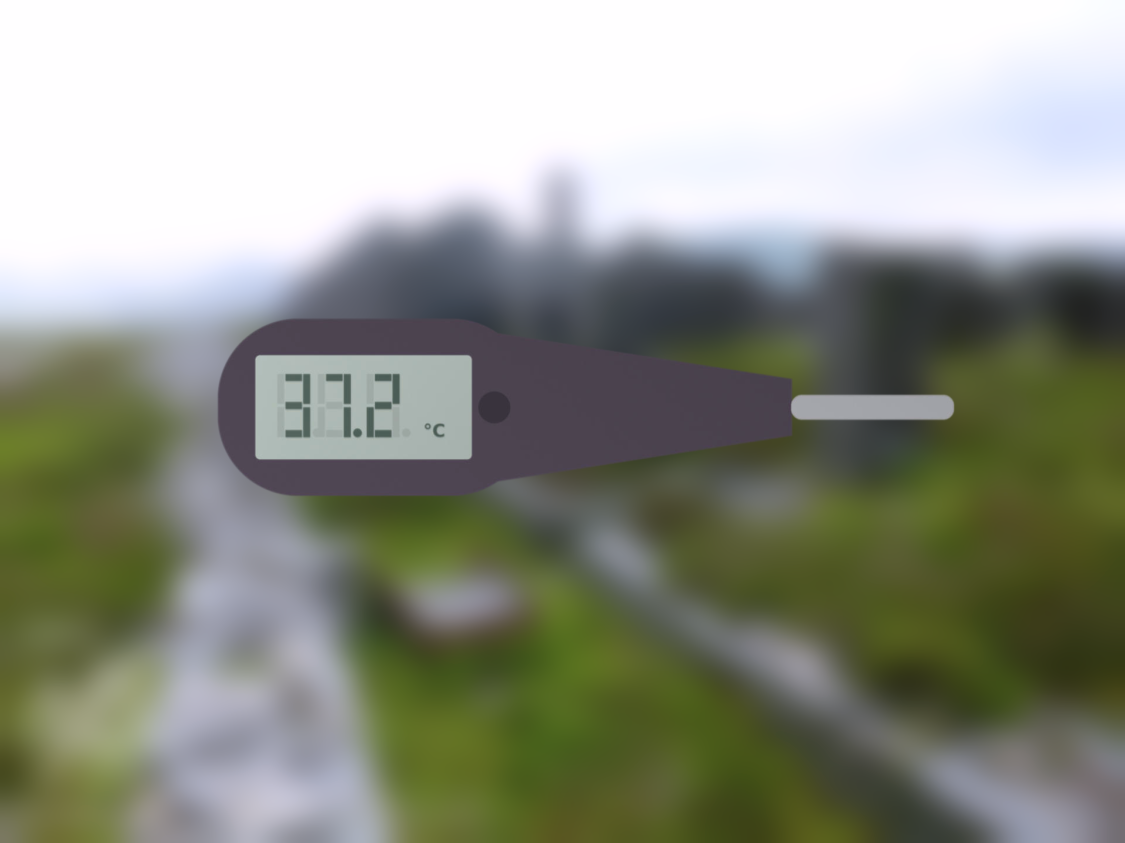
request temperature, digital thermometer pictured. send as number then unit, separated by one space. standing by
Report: 37.2 °C
